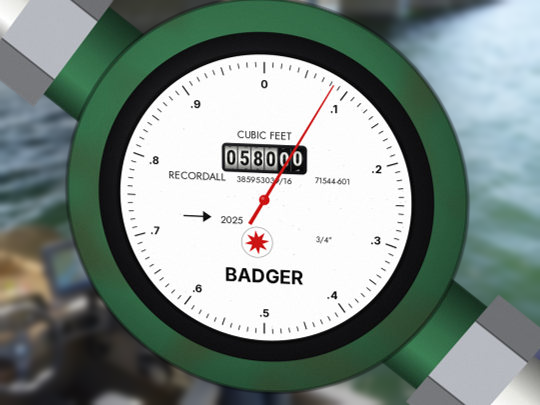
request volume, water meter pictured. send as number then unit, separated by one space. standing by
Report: 58000.08 ft³
